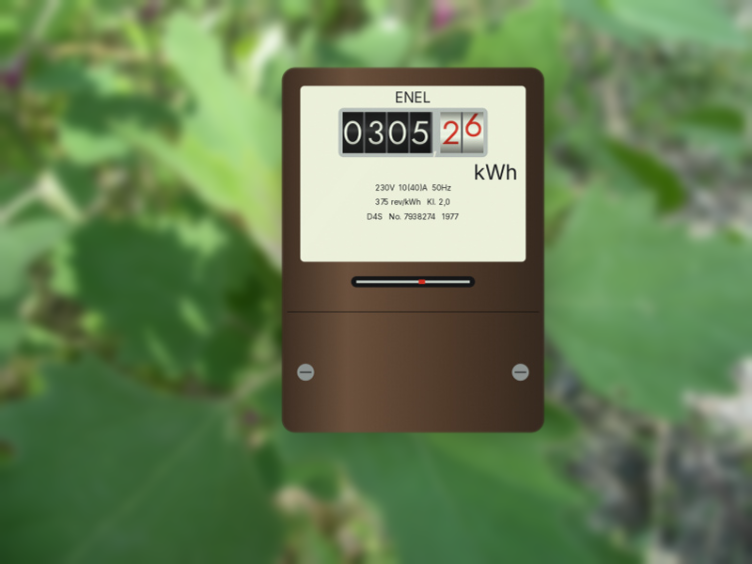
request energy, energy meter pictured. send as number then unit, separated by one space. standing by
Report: 305.26 kWh
